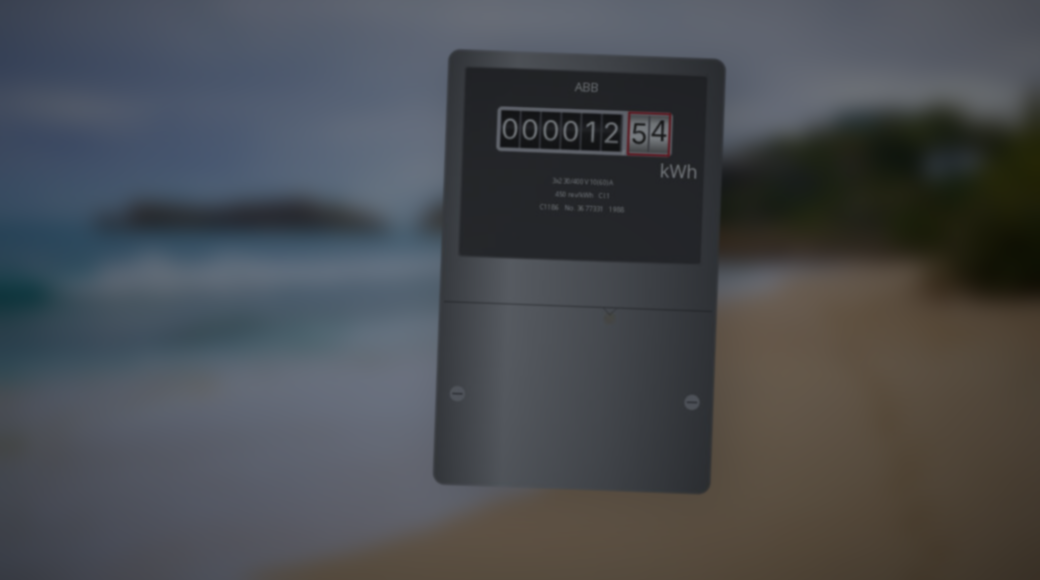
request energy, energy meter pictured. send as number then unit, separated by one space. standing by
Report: 12.54 kWh
